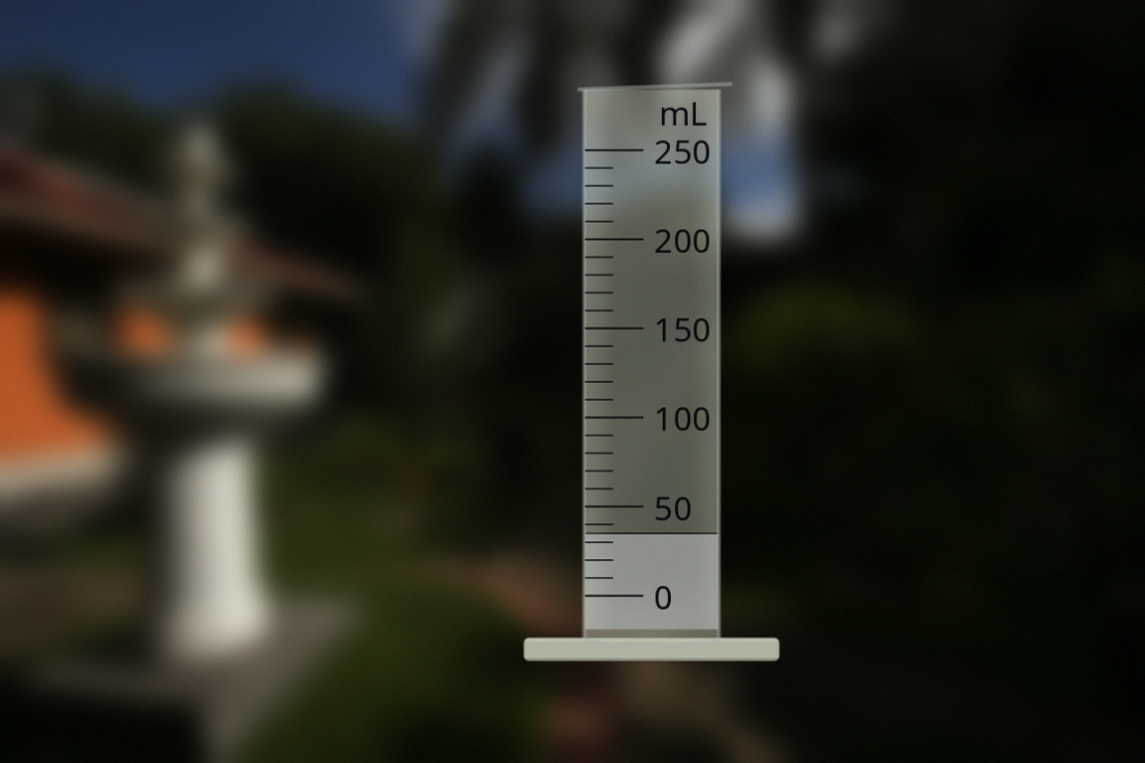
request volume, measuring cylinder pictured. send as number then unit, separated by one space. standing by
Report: 35 mL
